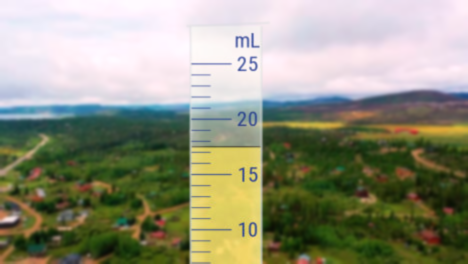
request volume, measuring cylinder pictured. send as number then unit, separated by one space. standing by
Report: 17.5 mL
